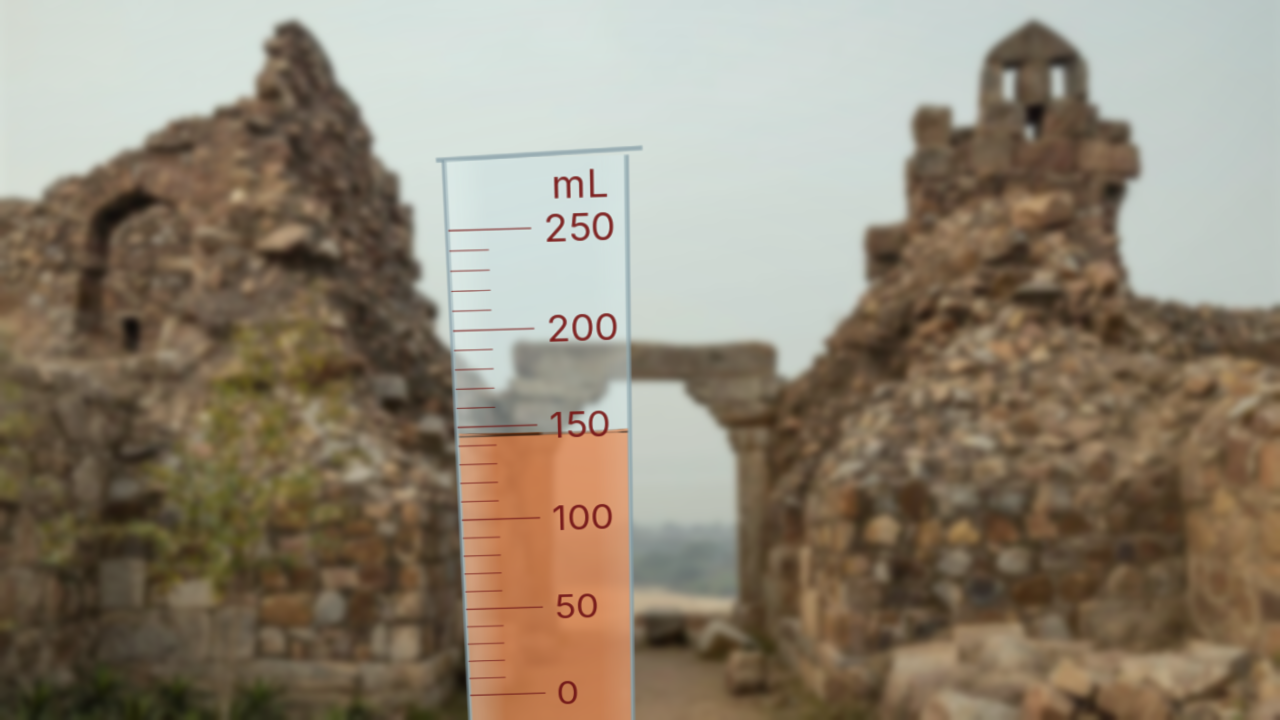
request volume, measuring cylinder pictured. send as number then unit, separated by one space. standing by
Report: 145 mL
